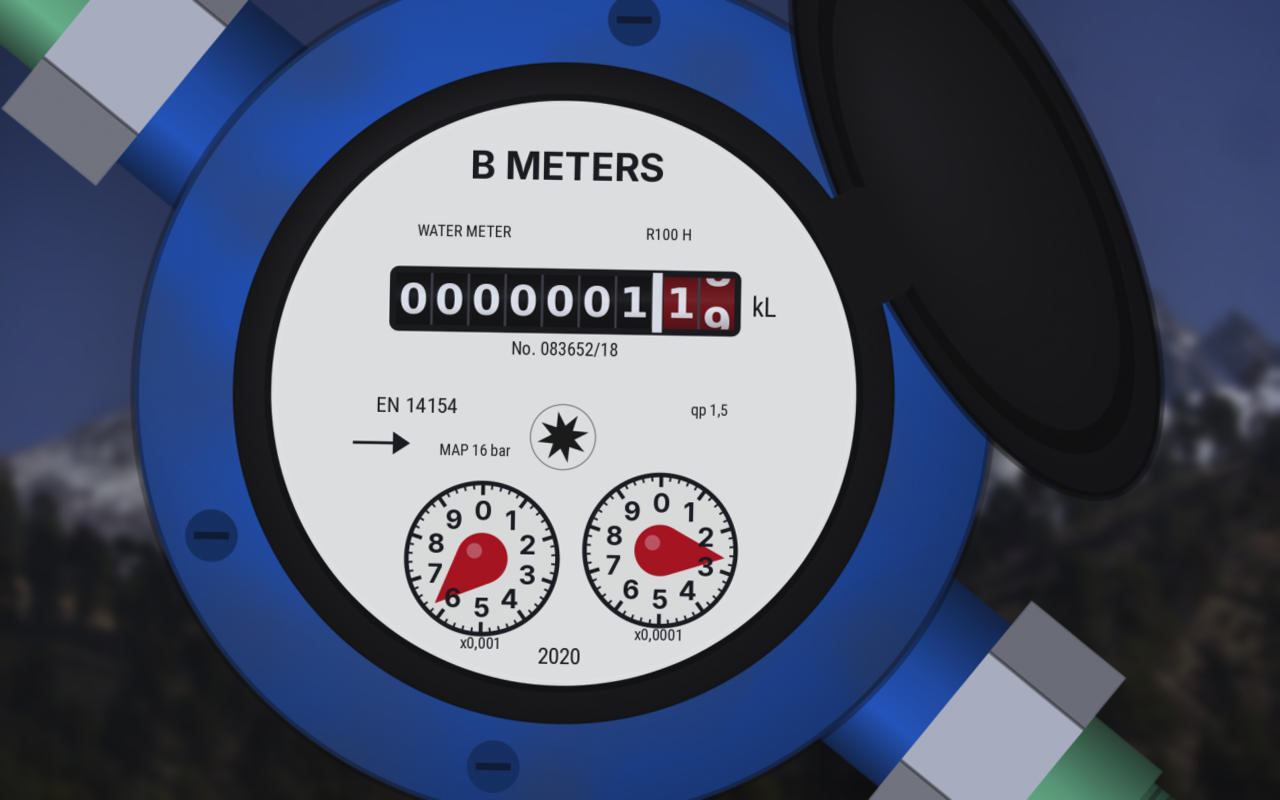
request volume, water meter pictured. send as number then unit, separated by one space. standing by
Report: 1.1862 kL
